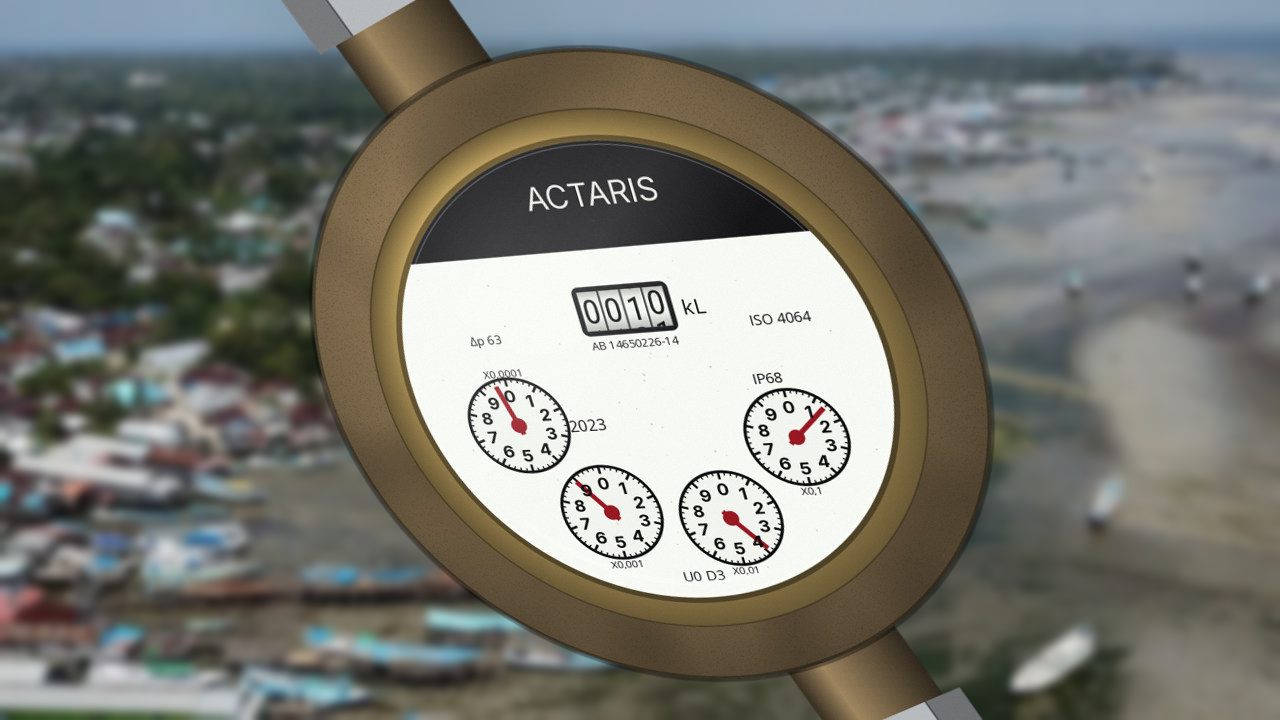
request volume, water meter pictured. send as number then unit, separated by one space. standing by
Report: 10.1389 kL
